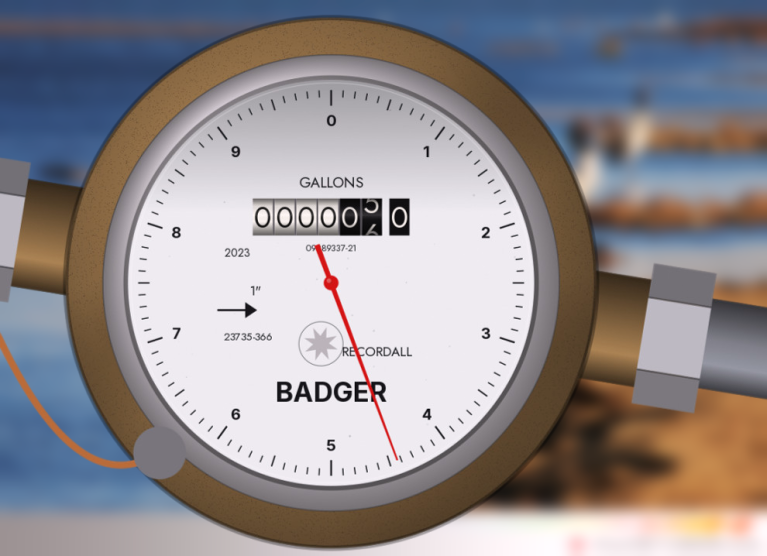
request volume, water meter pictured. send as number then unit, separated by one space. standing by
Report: 54.4 gal
